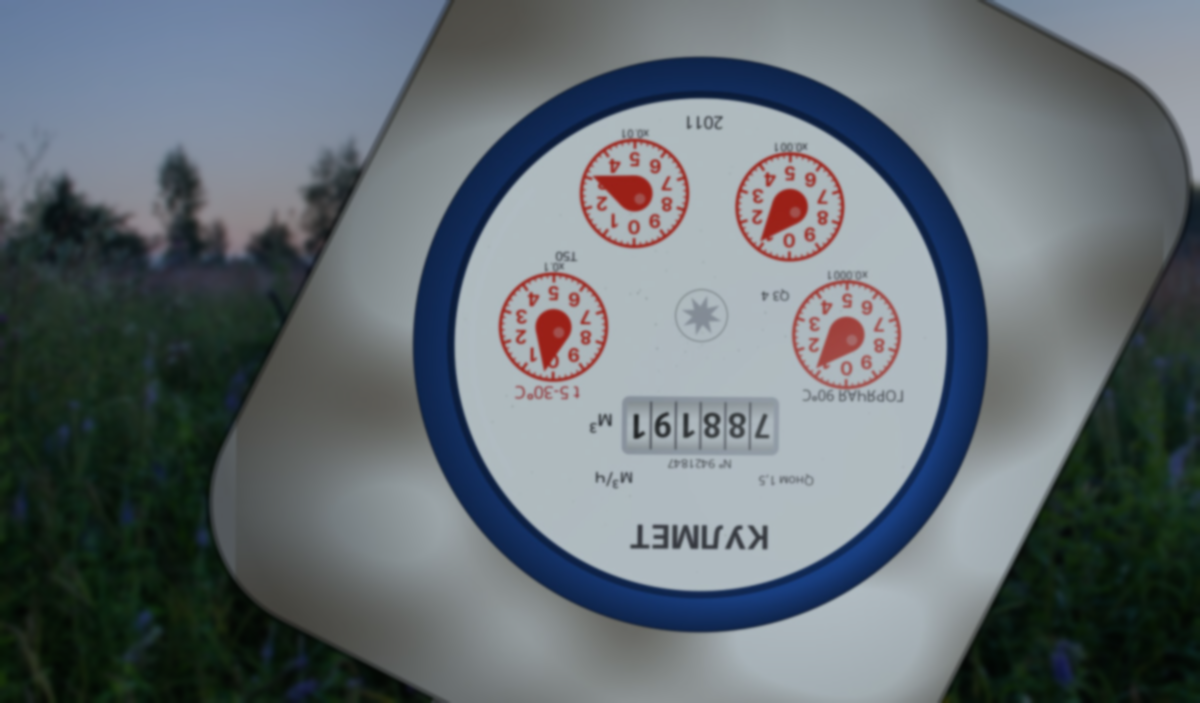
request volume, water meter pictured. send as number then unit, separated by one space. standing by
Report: 788191.0311 m³
